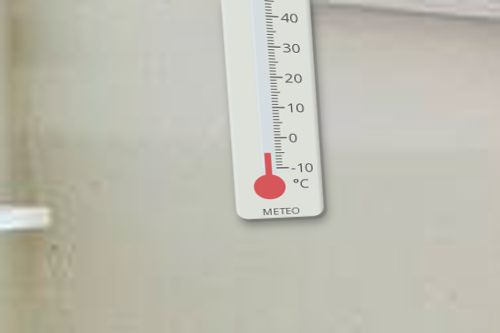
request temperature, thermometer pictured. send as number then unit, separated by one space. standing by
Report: -5 °C
